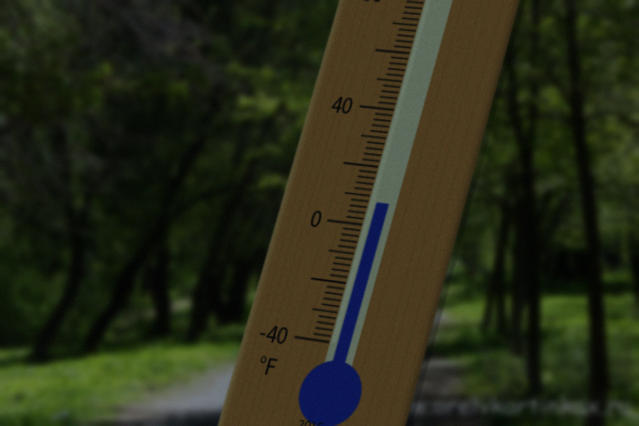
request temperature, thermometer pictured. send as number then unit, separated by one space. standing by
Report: 8 °F
